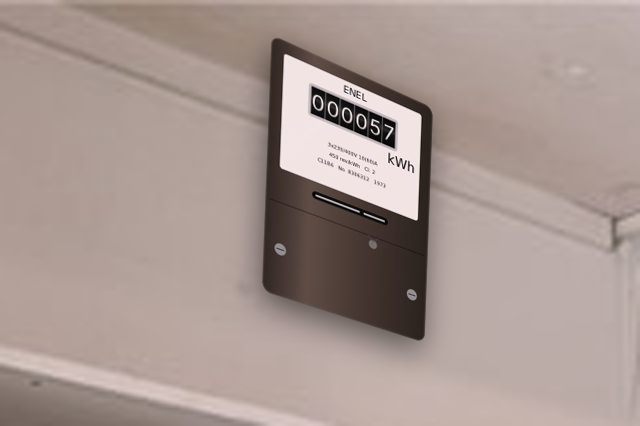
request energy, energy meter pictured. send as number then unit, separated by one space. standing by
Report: 57 kWh
